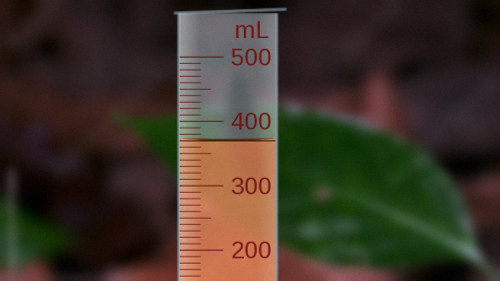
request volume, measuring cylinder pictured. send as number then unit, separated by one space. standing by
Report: 370 mL
